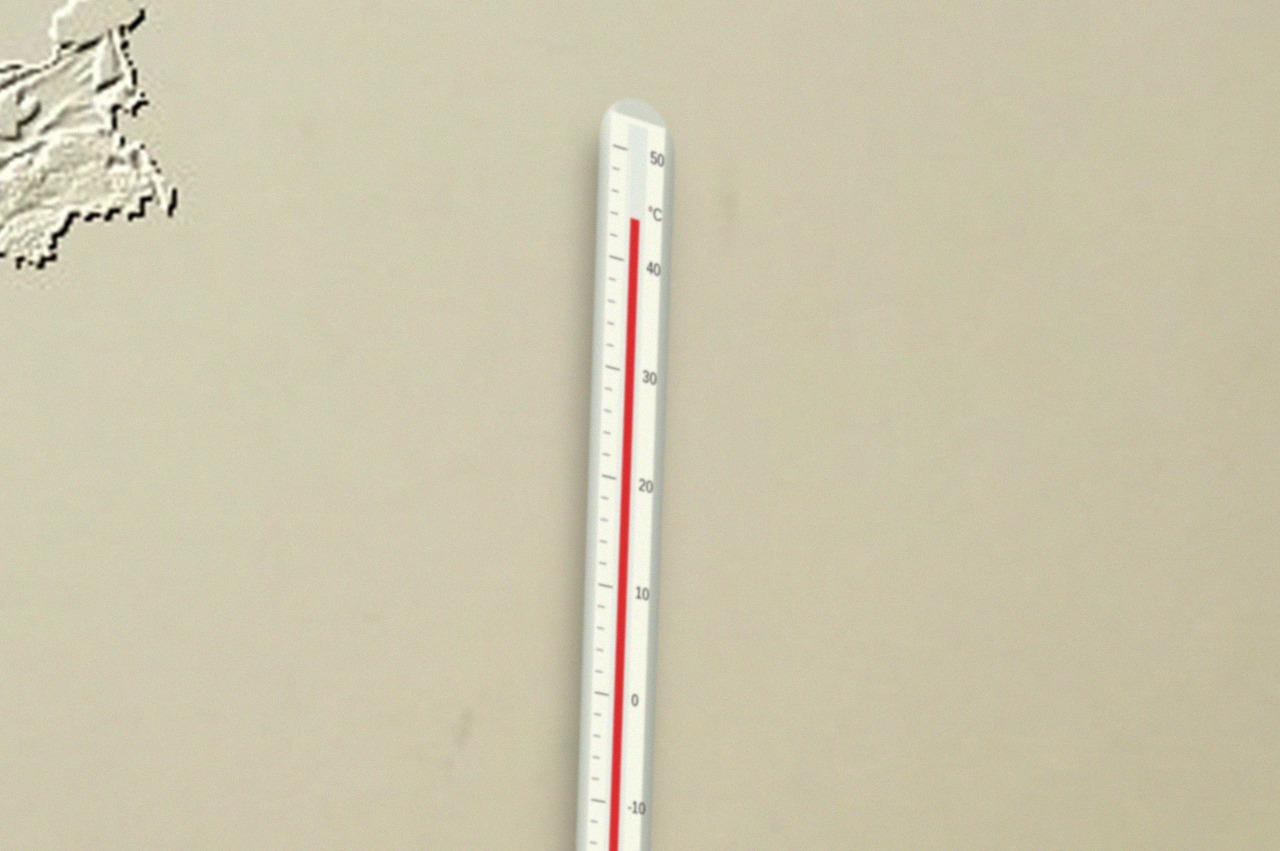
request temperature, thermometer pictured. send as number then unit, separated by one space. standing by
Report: 44 °C
